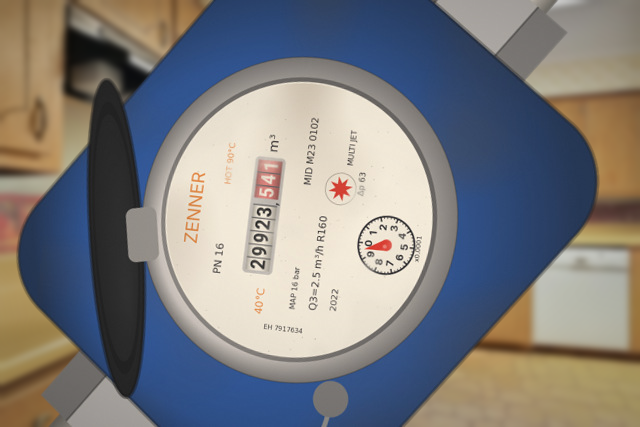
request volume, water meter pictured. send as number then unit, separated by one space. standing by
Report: 29923.5409 m³
